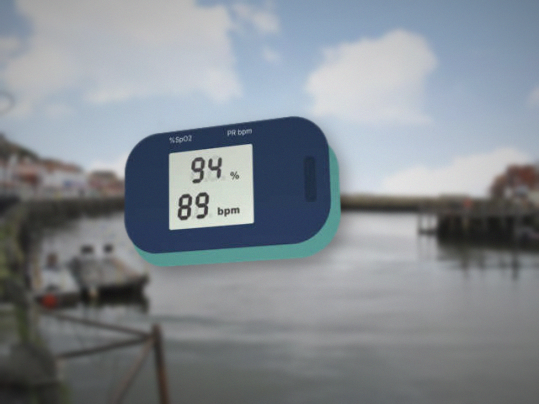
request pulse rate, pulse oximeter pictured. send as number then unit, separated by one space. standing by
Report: 89 bpm
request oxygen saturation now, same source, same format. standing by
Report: 94 %
